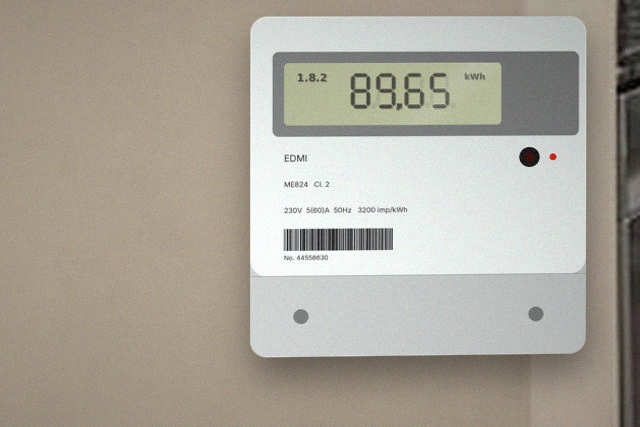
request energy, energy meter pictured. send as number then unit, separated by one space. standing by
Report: 89.65 kWh
